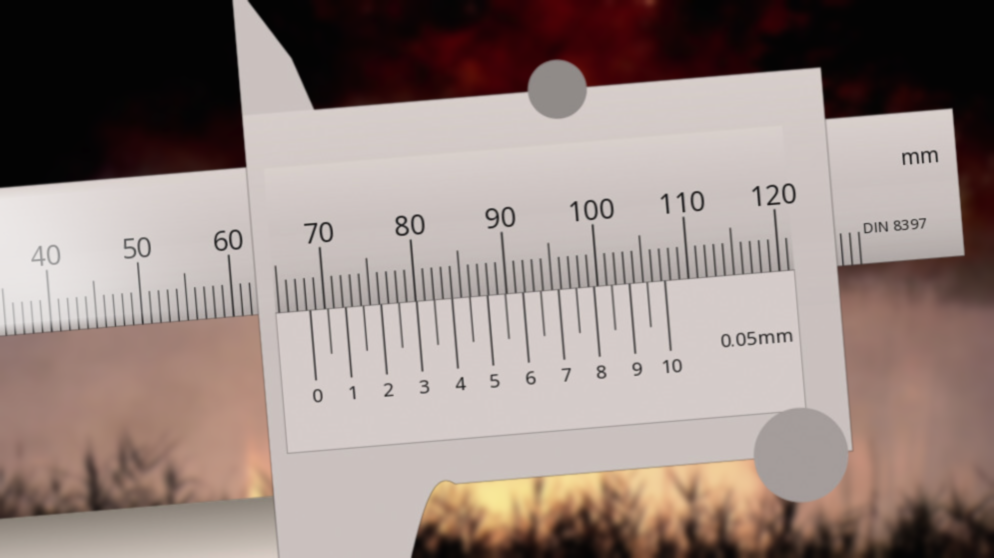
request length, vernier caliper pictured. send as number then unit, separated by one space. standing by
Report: 68.4 mm
